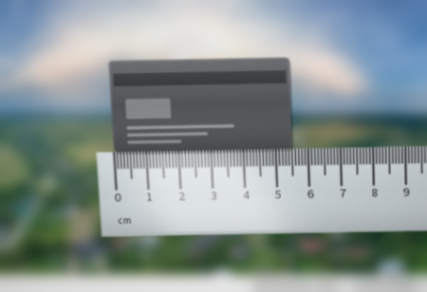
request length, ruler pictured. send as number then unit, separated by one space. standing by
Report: 5.5 cm
